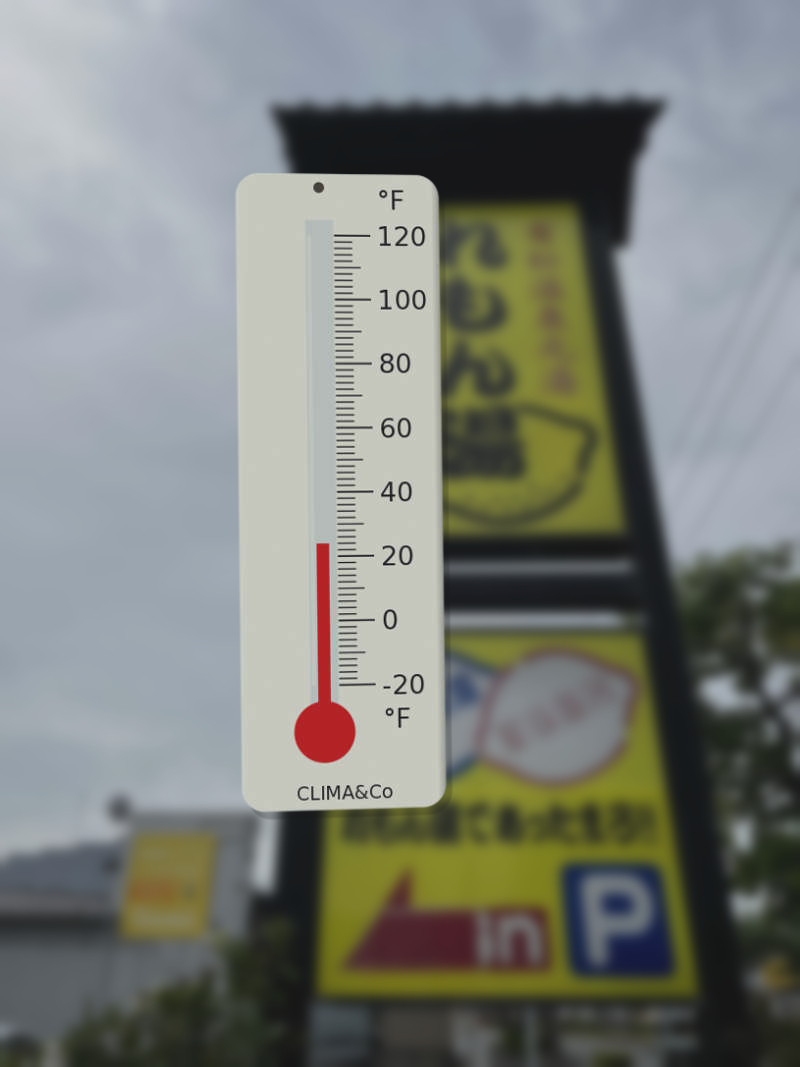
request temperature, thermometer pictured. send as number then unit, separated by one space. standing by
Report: 24 °F
